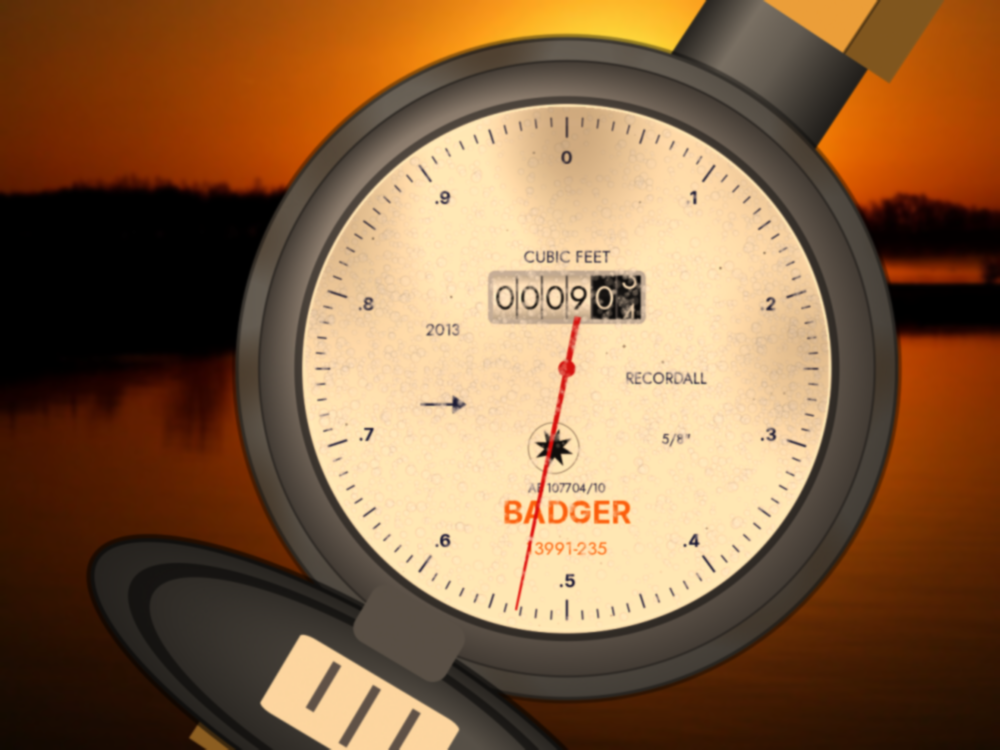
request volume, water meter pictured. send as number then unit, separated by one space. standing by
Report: 903.53 ft³
